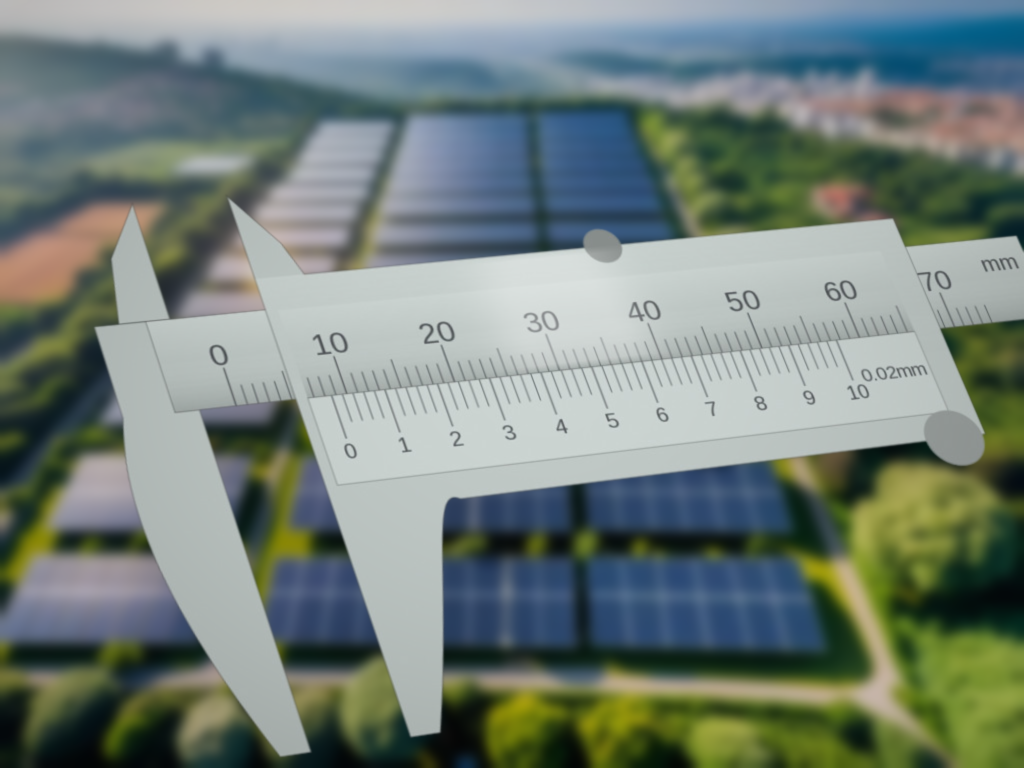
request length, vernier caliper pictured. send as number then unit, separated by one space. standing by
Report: 8.6 mm
